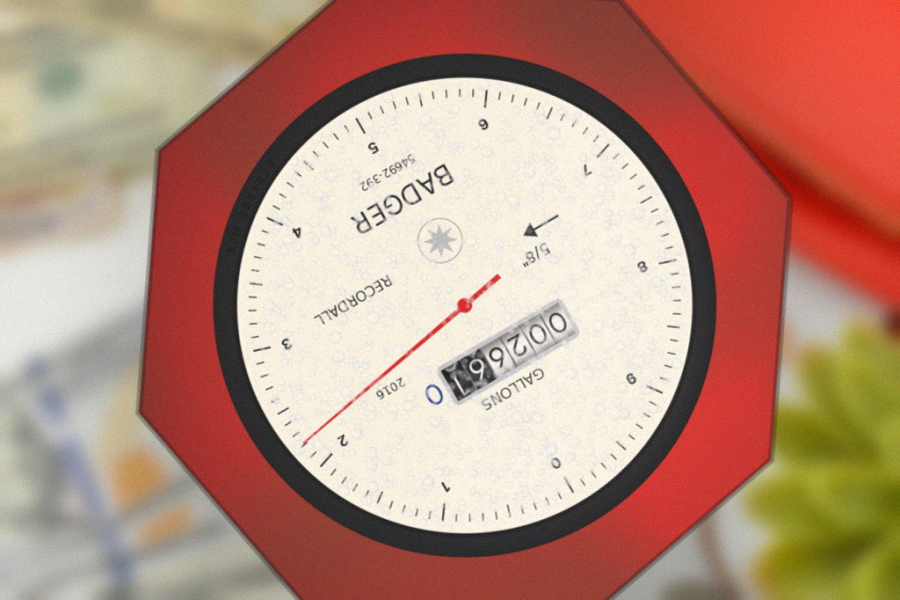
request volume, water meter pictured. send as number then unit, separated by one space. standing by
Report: 26612.2 gal
